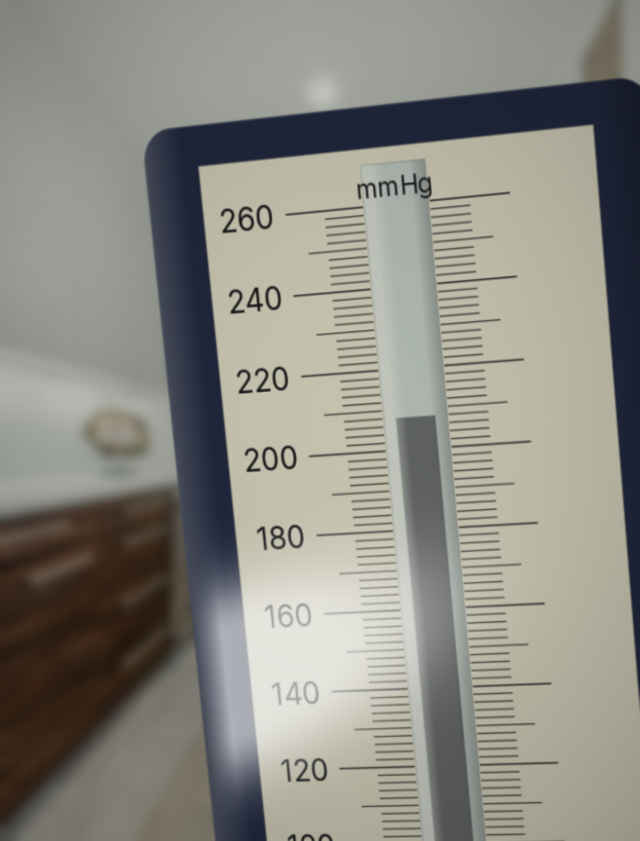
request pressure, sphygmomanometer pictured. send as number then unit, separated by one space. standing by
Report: 208 mmHg
